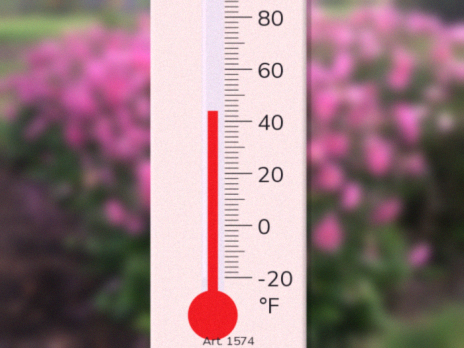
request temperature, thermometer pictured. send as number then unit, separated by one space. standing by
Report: 44 °F
